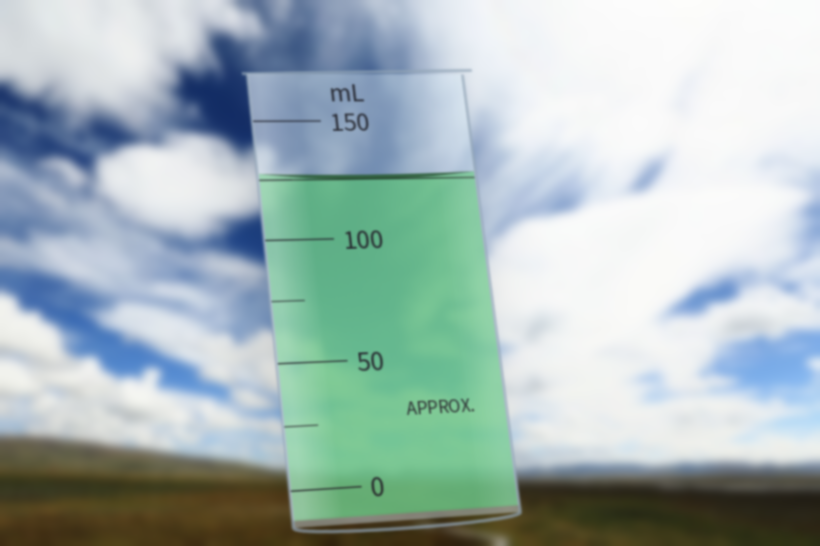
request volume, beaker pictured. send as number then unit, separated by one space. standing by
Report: 125 mL
